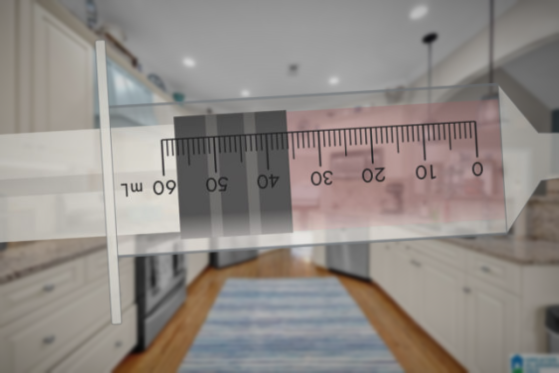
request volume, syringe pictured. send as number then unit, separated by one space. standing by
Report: 36 mL
